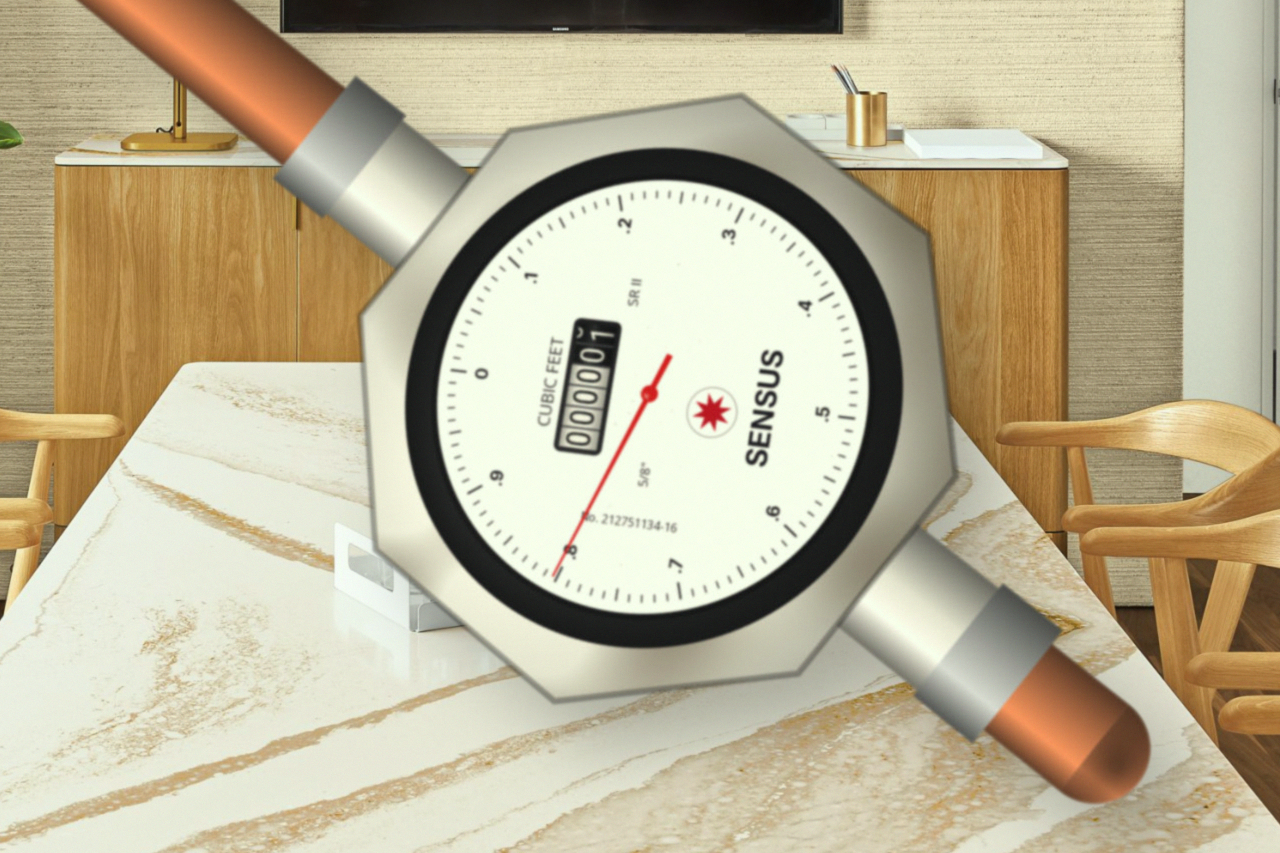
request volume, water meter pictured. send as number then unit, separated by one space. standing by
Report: 0.80 ft³
